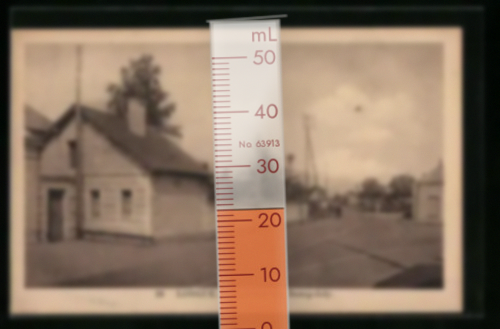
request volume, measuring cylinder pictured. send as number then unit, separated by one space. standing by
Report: 22 mL
